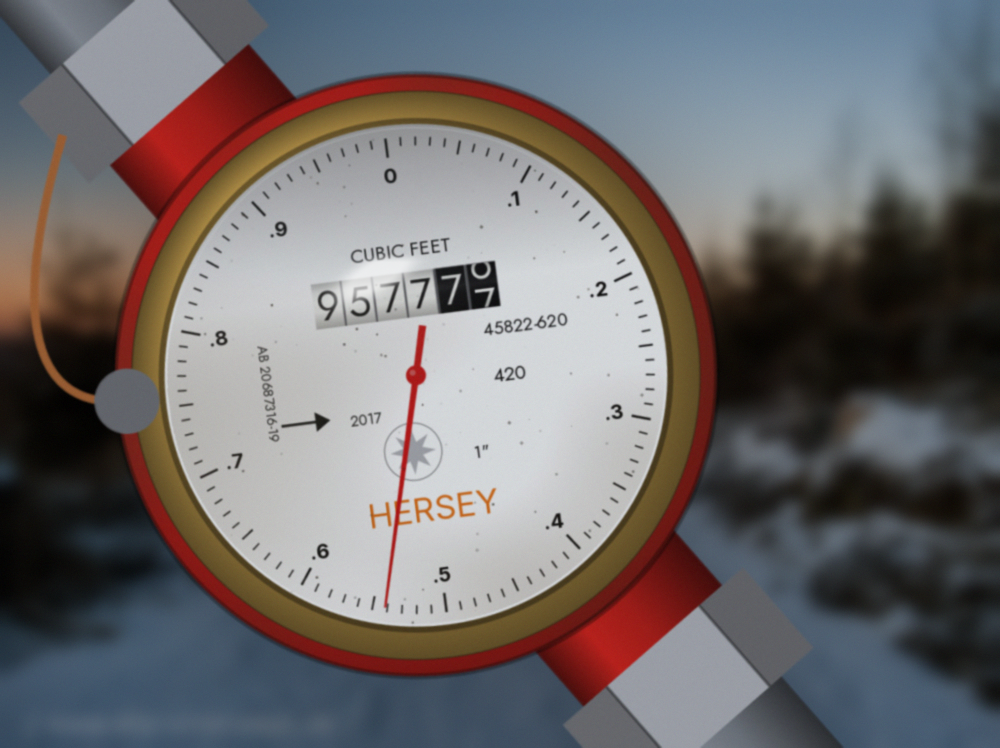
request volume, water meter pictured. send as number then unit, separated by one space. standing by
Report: 957776.54 ft³
